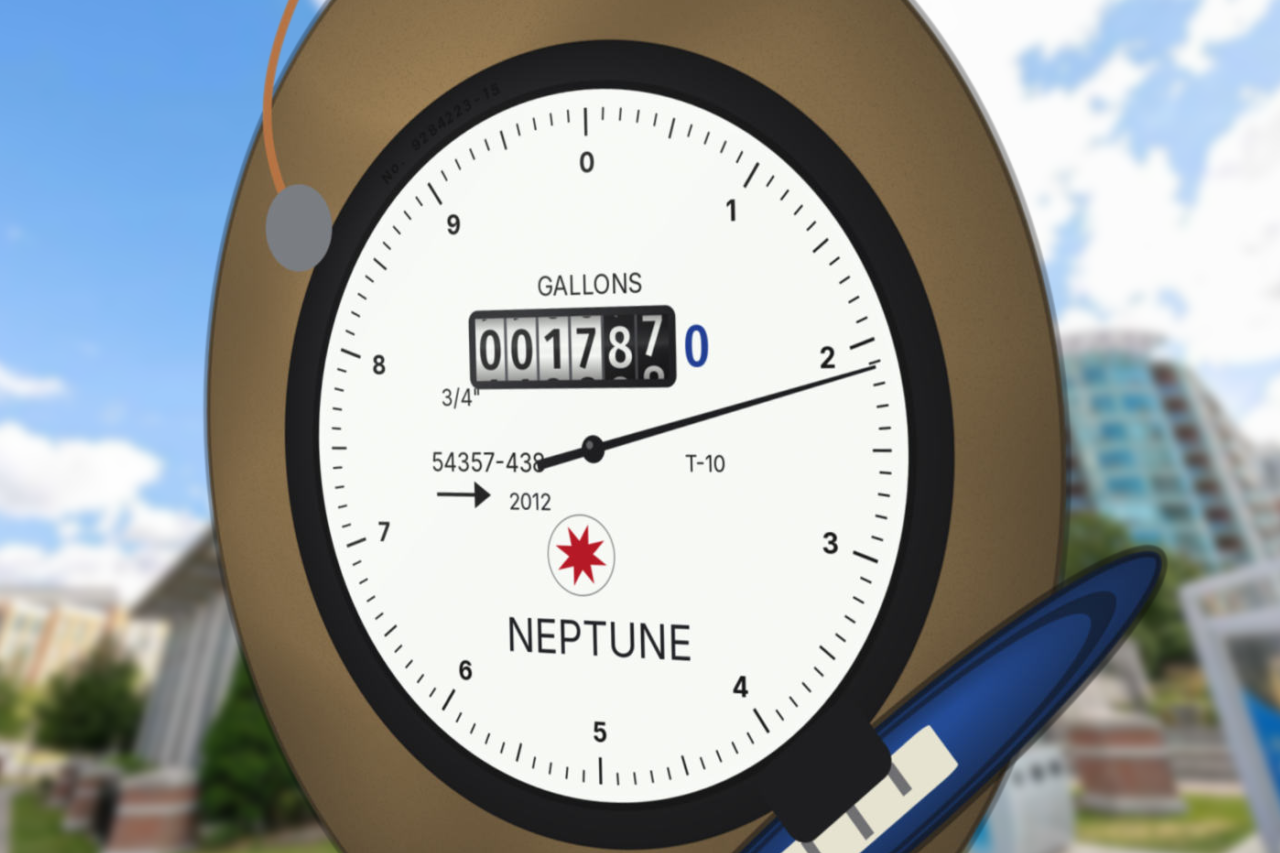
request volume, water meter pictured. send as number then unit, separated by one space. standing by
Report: 17872.1 gal
